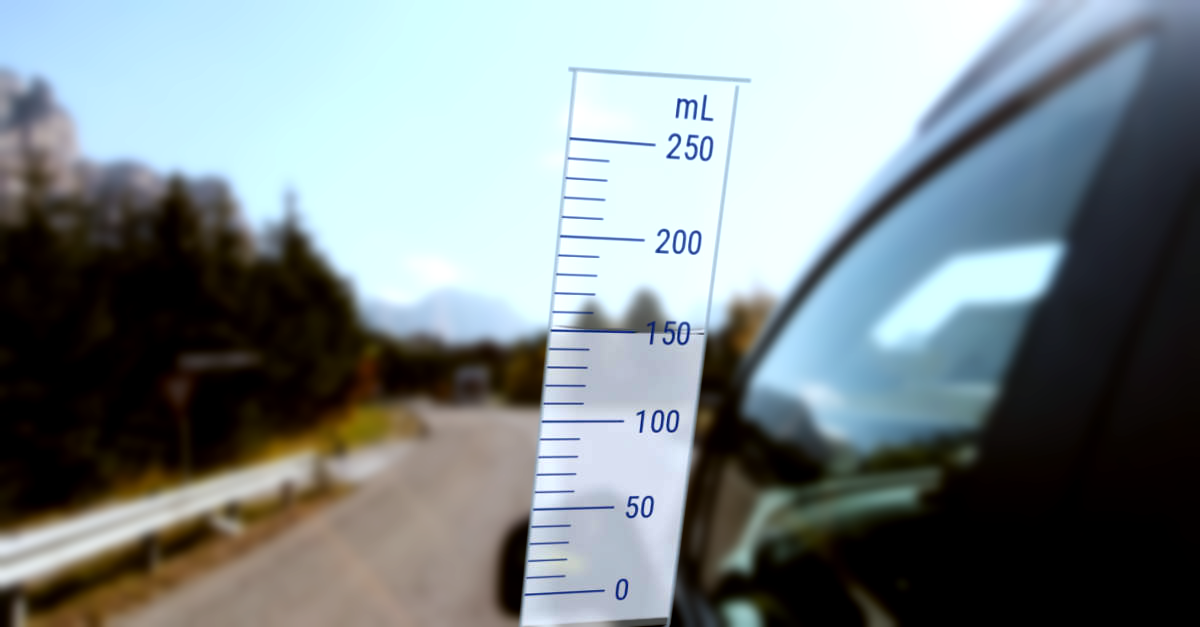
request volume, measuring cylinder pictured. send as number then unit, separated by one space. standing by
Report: 150 mL
